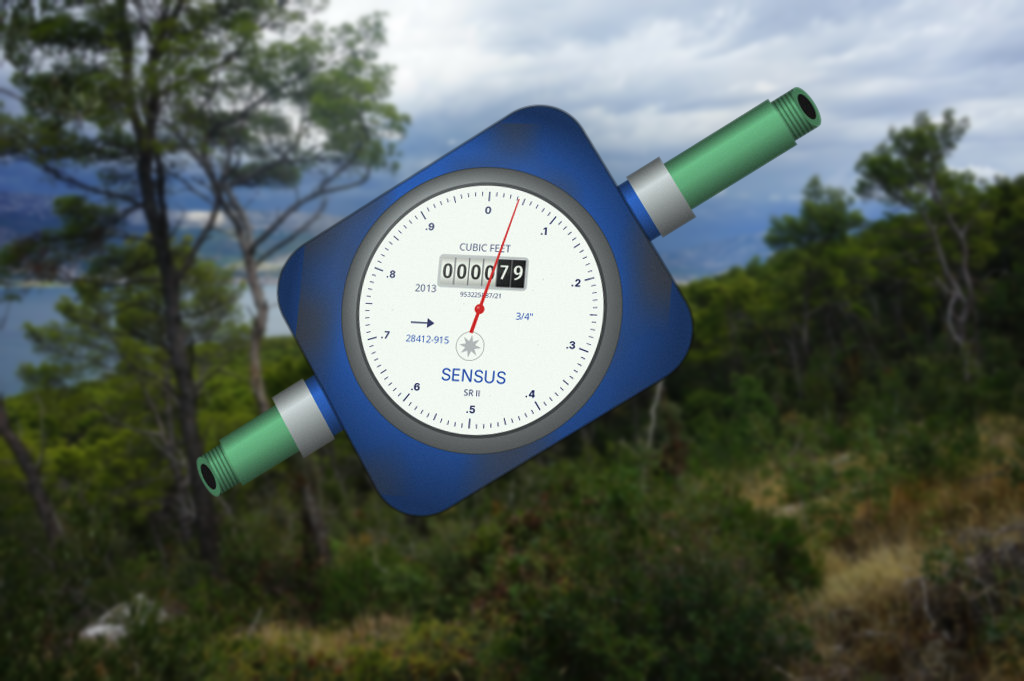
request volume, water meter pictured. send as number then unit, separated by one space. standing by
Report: 79.04 ft³
